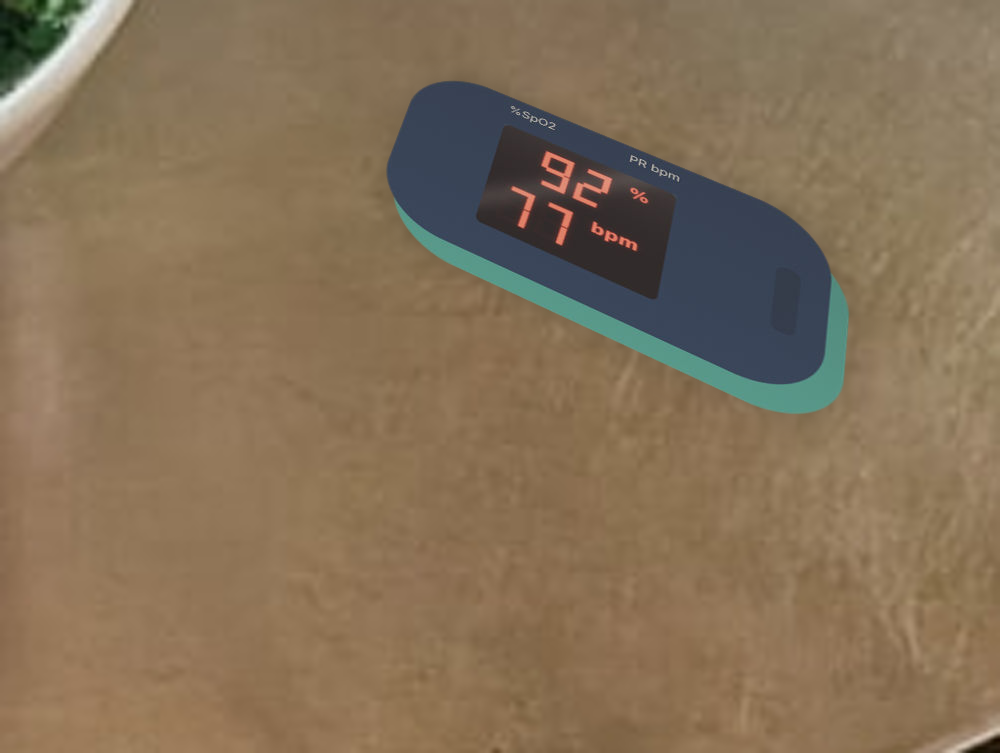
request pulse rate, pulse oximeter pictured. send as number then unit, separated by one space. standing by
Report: 77 bpm
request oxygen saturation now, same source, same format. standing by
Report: 92 %
